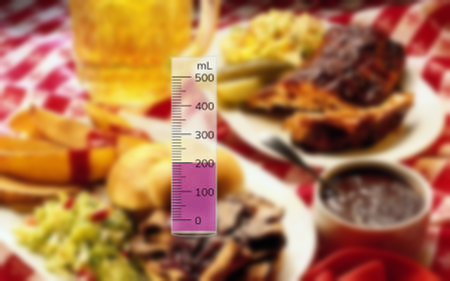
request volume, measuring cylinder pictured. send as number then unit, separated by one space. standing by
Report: 200 mL
